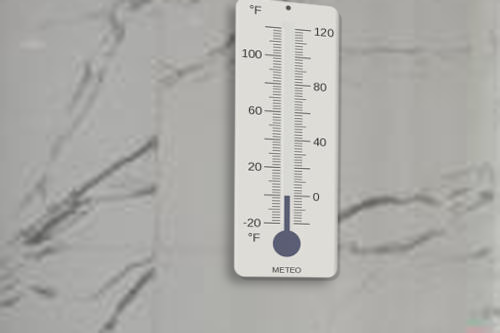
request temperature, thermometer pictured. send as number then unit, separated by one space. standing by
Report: 0 °F
